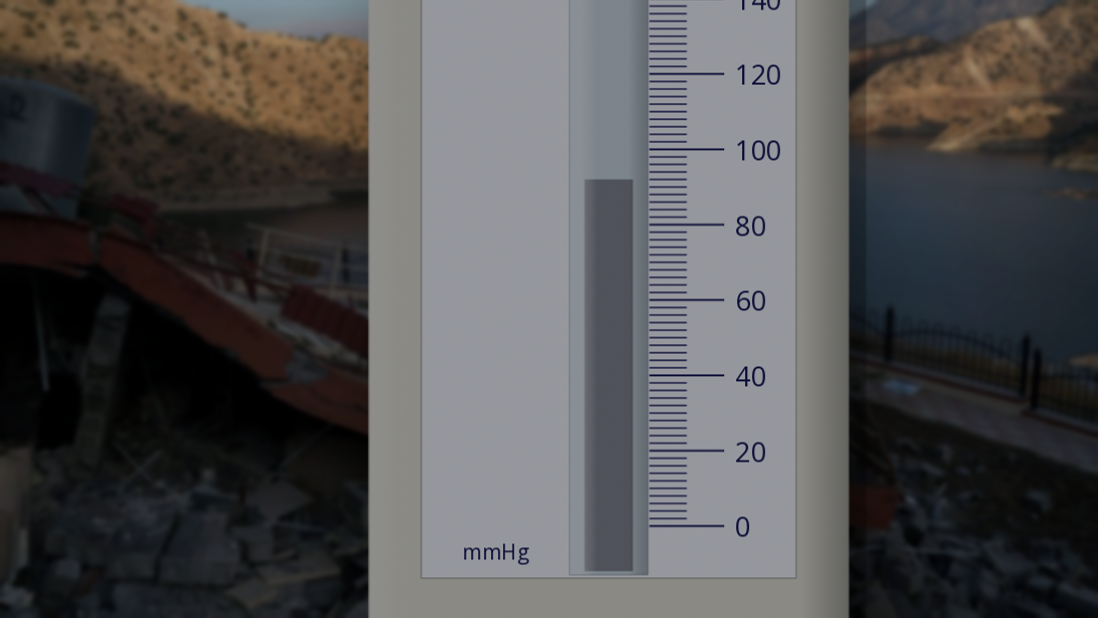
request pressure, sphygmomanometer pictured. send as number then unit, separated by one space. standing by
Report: 92 mmHg
